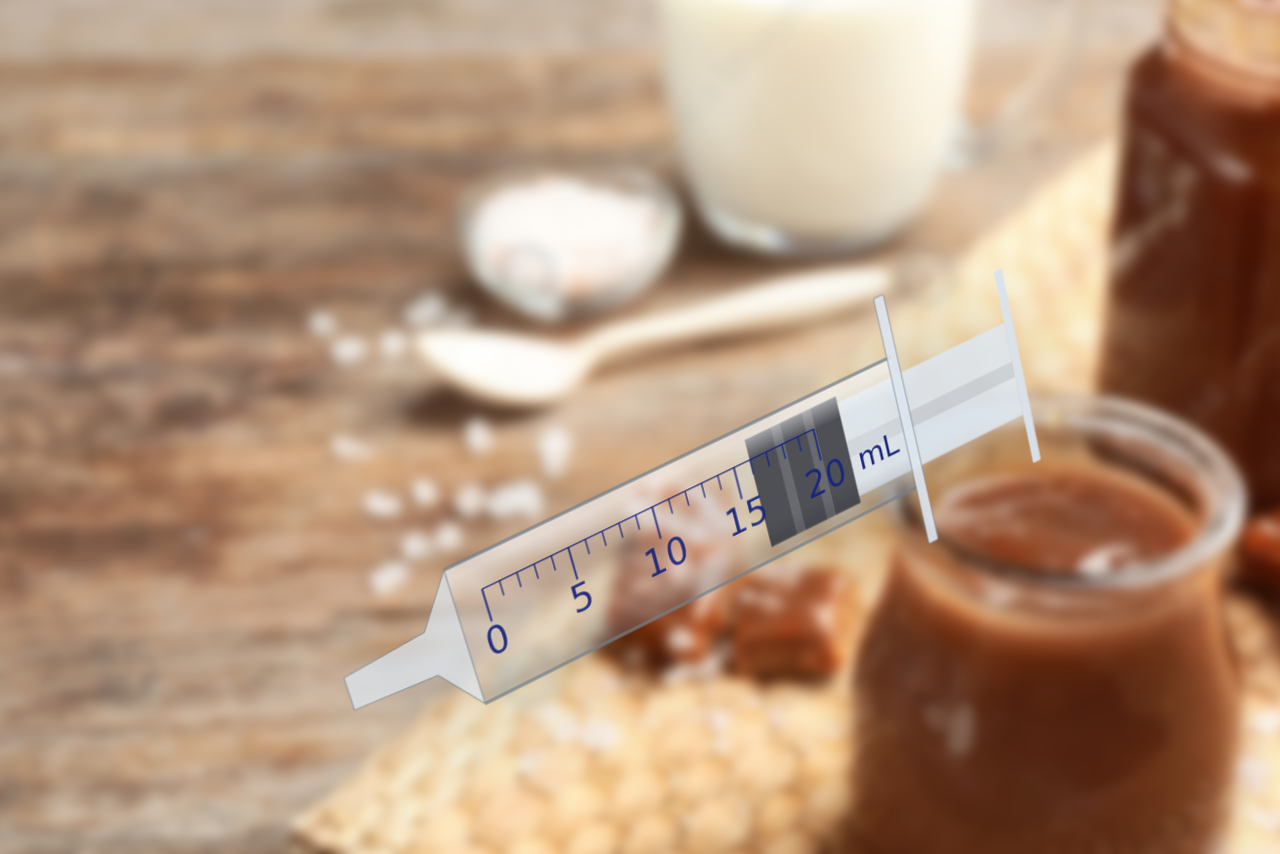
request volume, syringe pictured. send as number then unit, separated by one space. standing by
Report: 16 mL
